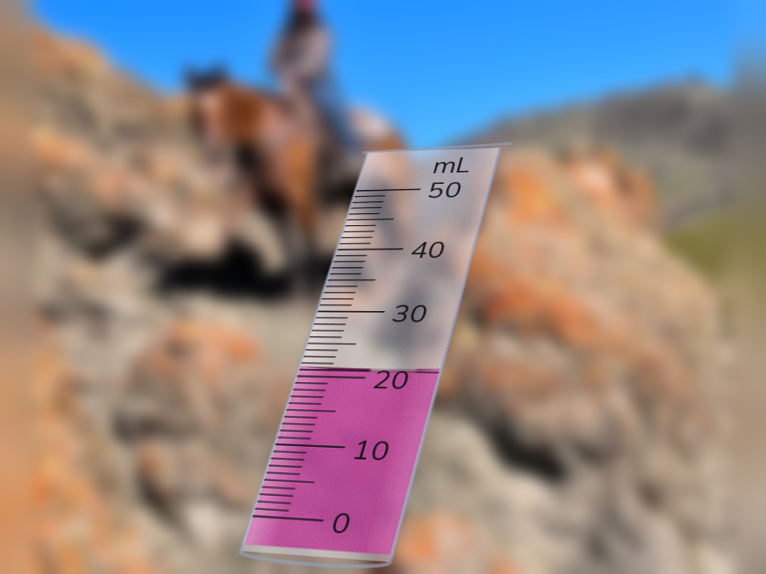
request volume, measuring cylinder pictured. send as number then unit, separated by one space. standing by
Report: 21 mL
